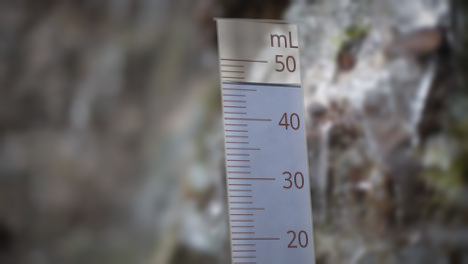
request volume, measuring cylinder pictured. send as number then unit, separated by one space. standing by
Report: 46 mL
